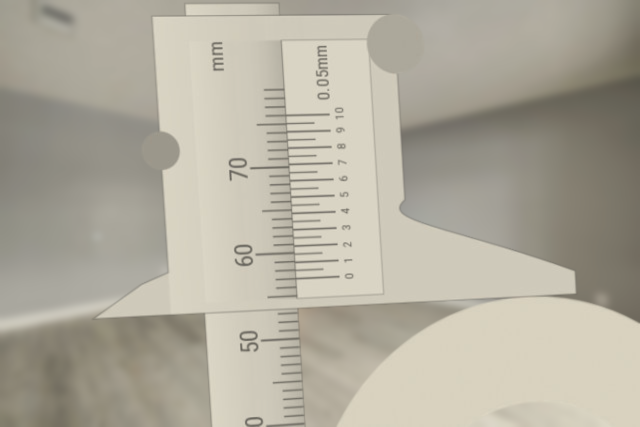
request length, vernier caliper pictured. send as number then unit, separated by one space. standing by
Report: 57.0 mm
